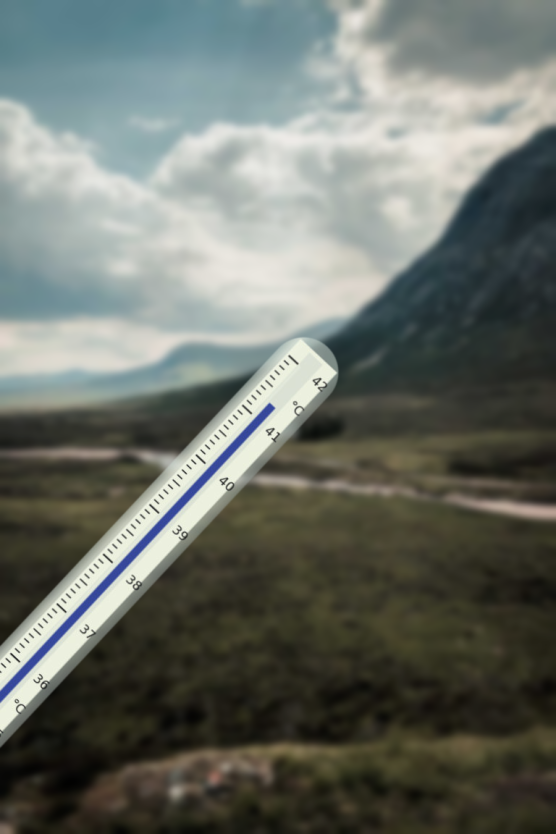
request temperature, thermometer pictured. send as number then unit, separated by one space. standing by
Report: 41.3 °C
